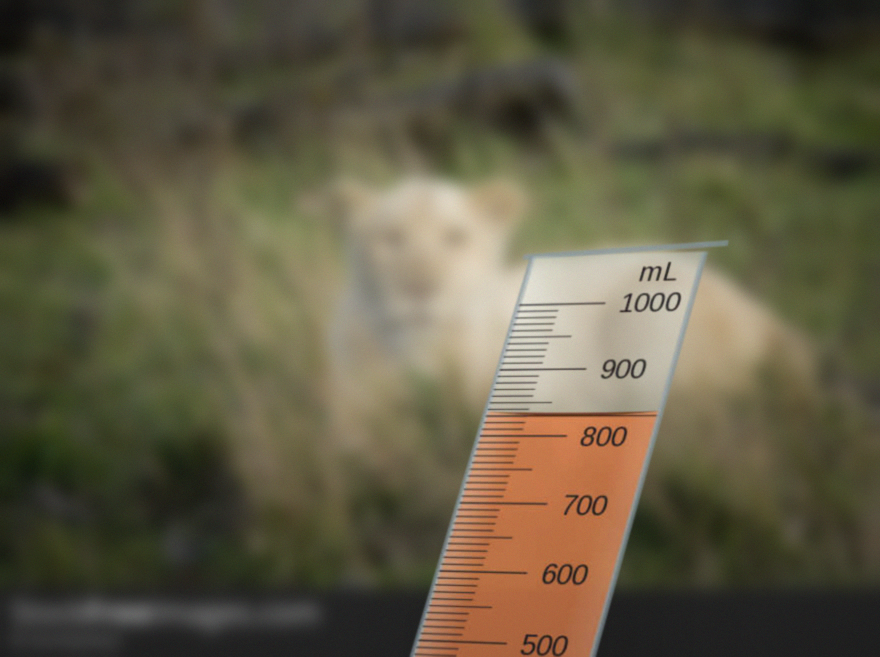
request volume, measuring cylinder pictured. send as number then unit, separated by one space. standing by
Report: 830 mL
